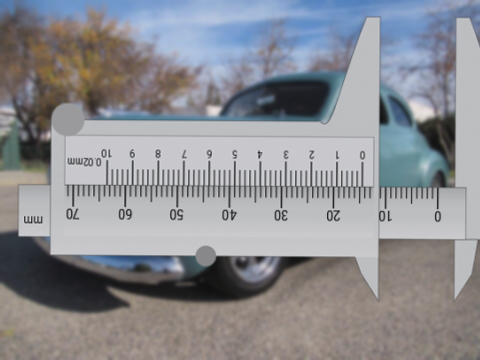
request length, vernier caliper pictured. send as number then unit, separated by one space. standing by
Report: 14.5 mm
